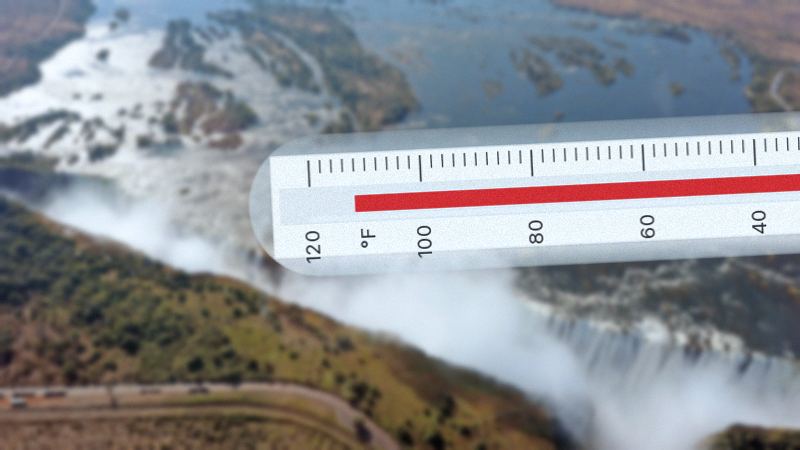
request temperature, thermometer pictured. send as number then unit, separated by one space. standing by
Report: 112 °F
